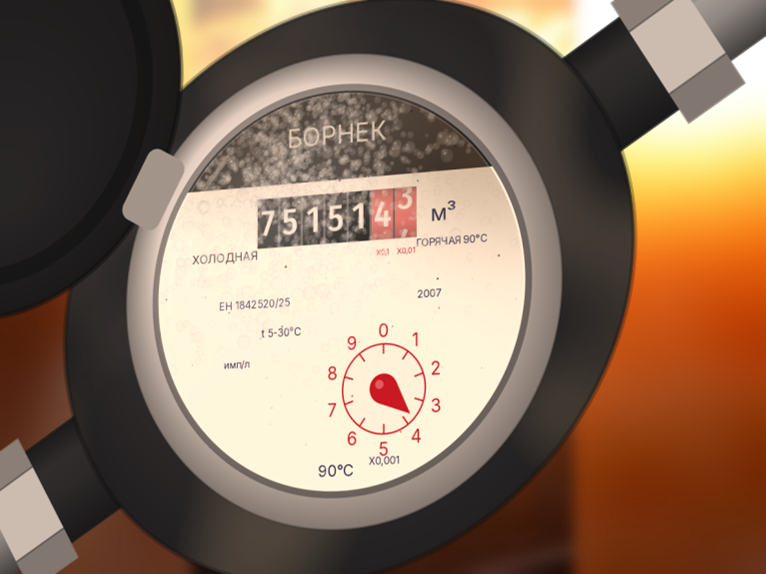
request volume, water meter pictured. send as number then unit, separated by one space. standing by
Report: 75151.433 m³
